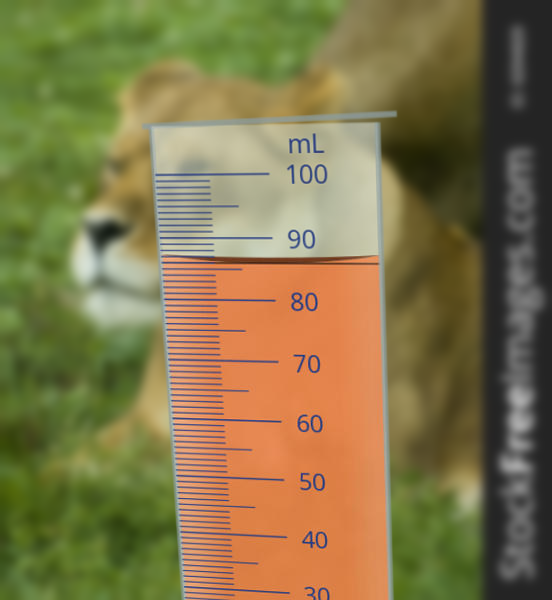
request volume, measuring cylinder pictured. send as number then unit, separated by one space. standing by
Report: 86 mL
